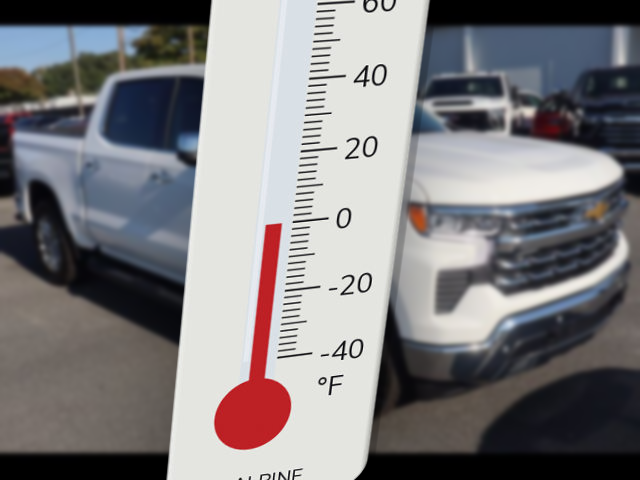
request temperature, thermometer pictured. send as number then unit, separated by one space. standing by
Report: 0 °F
